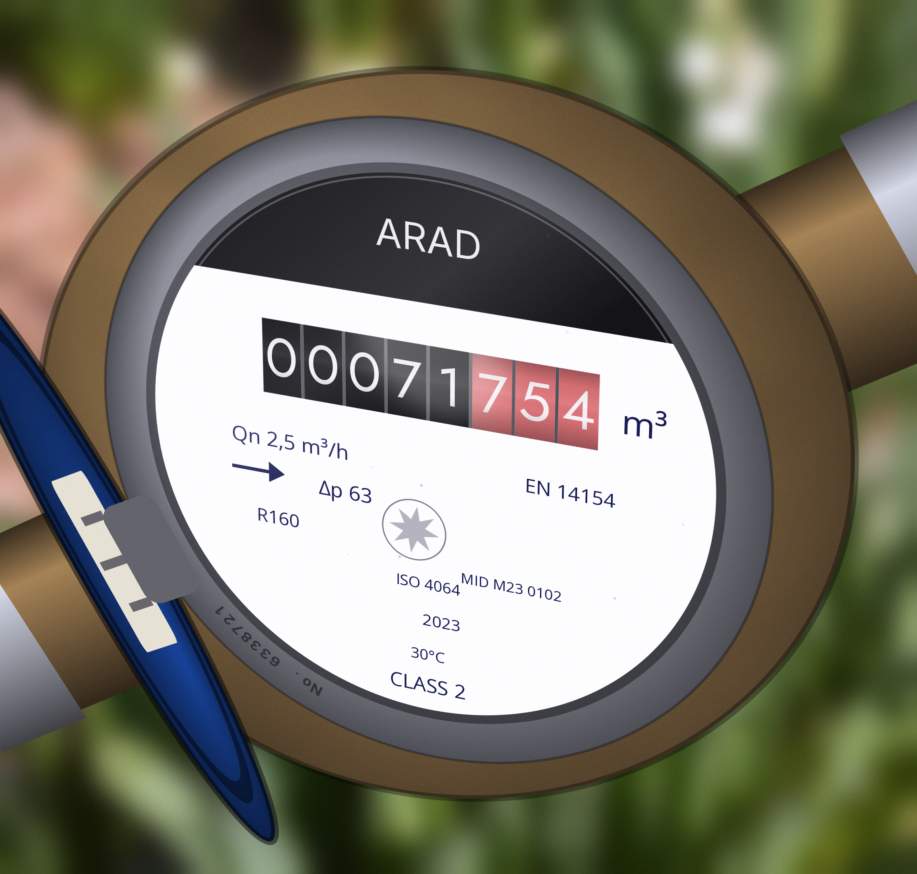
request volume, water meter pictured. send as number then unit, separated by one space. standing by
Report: 71.754 m³
